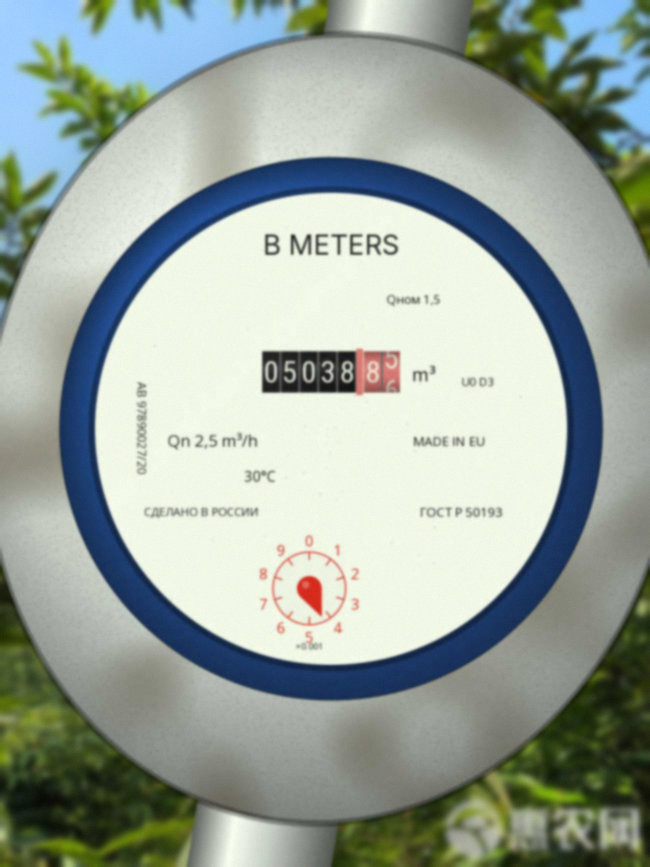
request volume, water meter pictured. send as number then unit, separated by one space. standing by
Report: 5038.854 m³
